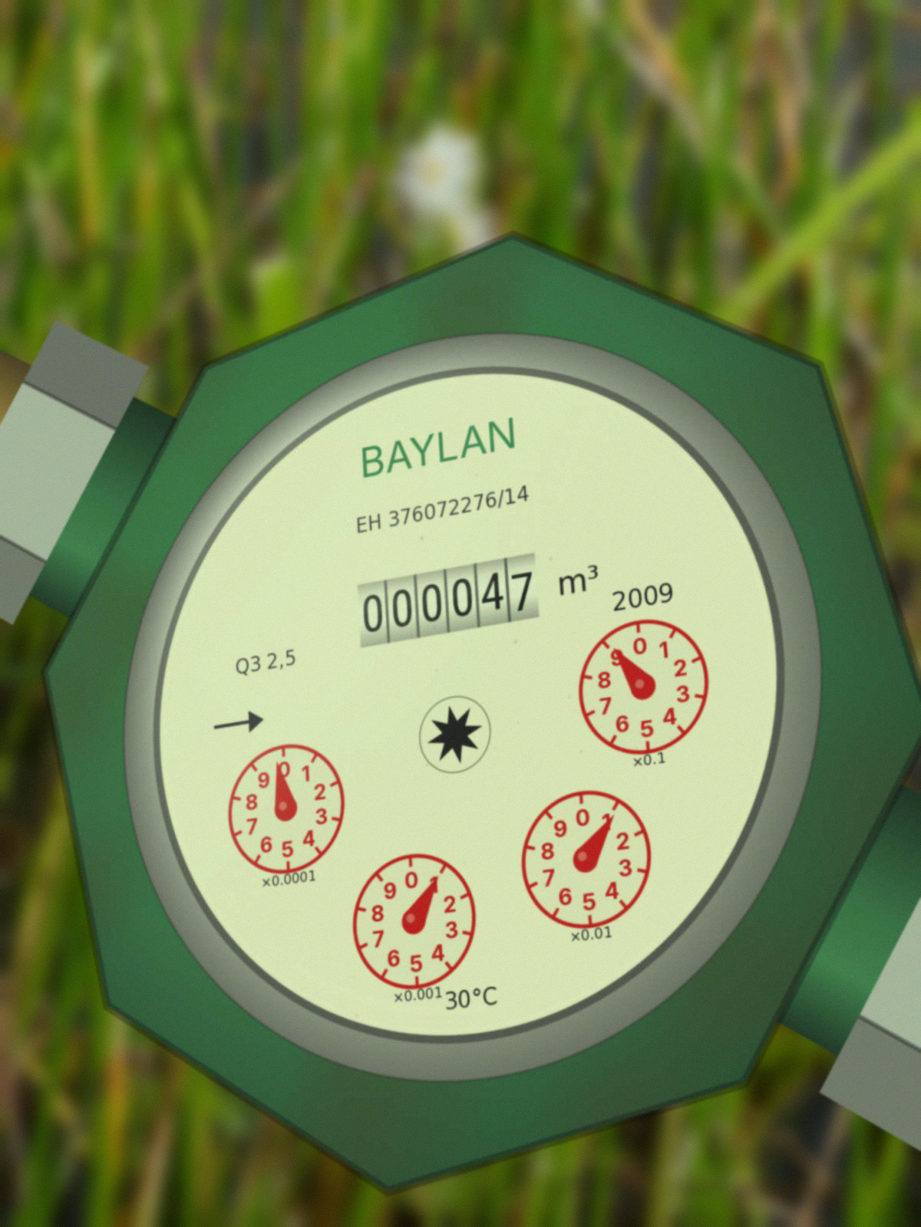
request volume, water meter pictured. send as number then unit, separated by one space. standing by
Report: 46.9109 m³
